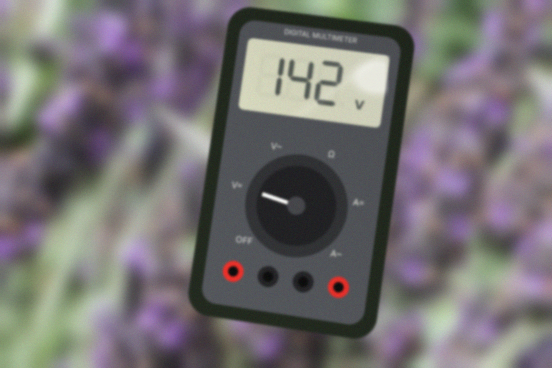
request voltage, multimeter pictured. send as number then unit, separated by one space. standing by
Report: 142 V
